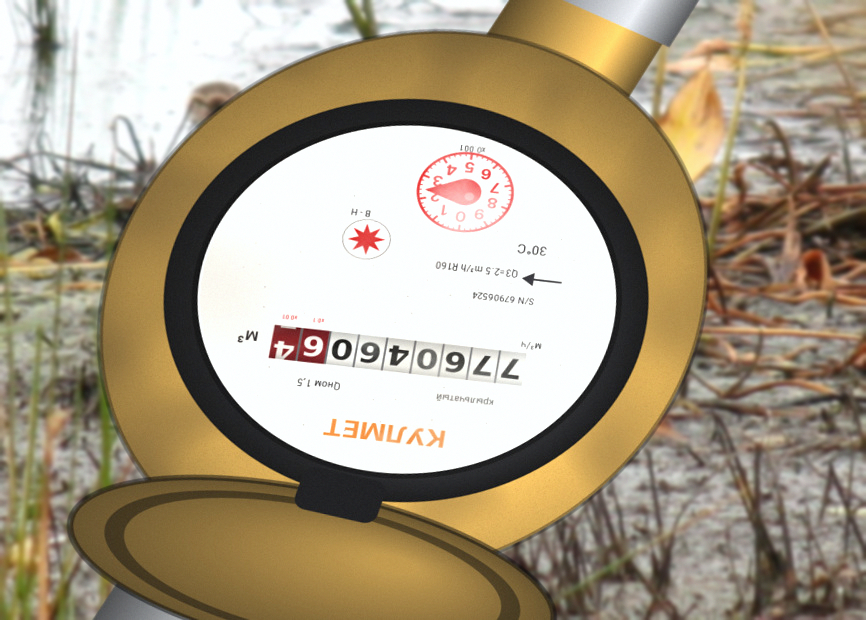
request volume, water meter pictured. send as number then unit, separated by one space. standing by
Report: 7760460.642 m³
